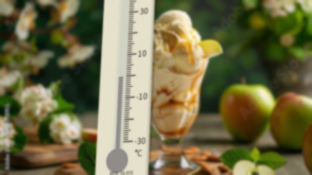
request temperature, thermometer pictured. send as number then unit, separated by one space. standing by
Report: 0 °C
